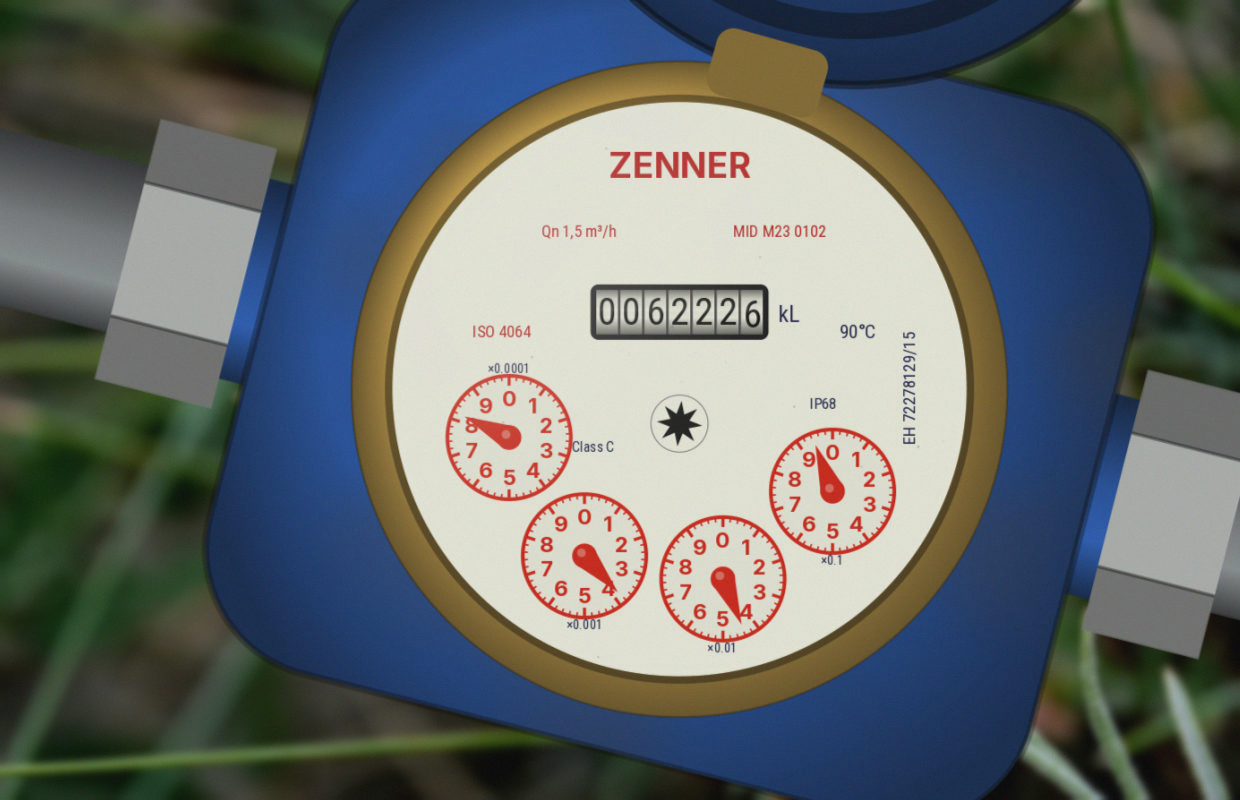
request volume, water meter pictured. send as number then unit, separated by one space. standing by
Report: 62225.9438 kL
